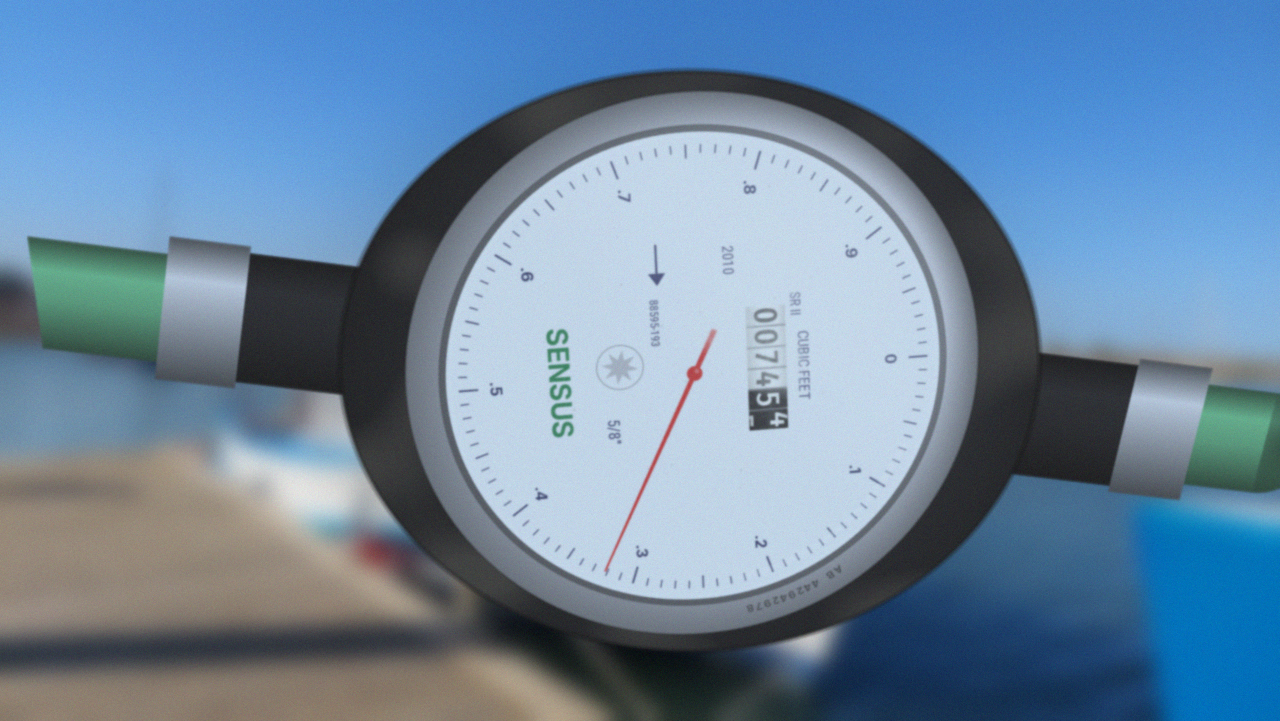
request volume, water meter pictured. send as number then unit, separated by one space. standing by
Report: 7454.32 ft³
